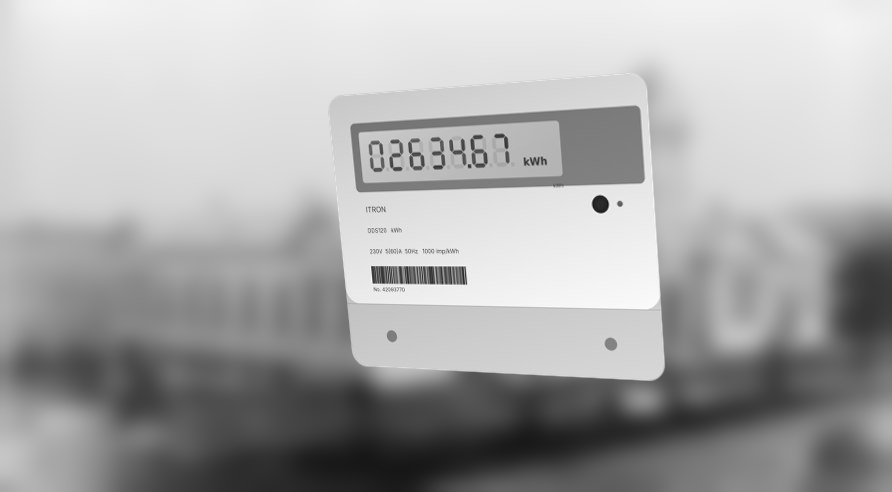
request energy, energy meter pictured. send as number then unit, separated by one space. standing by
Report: 2634.67 kWh
